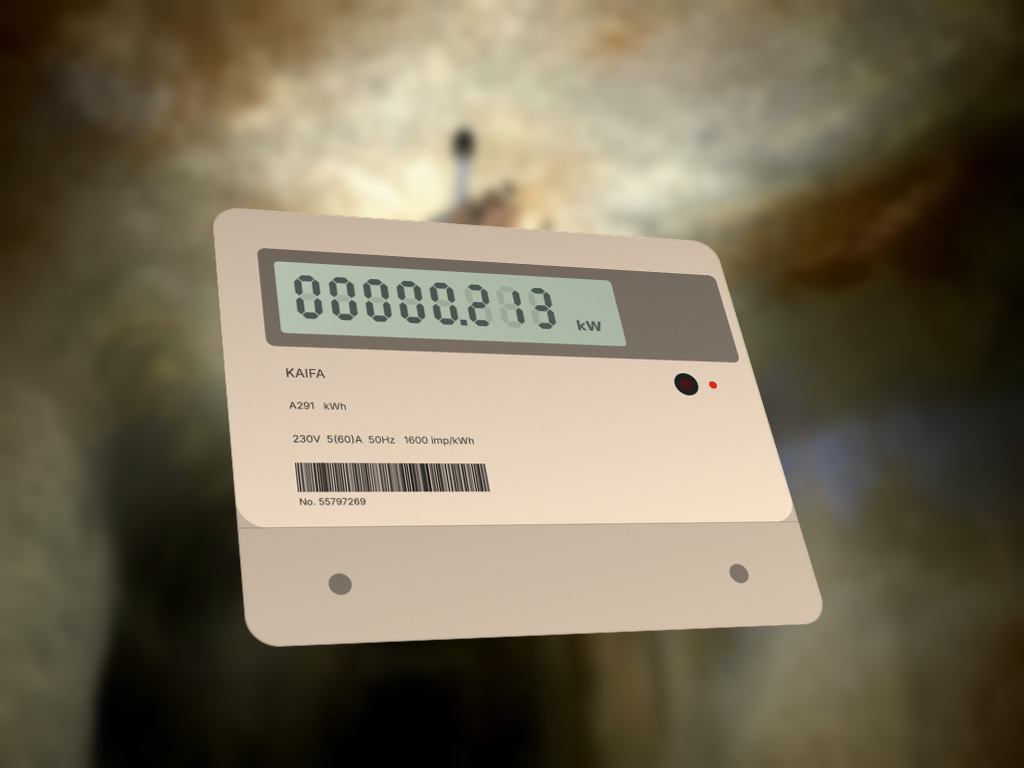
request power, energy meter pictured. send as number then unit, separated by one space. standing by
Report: 0.213 kW
